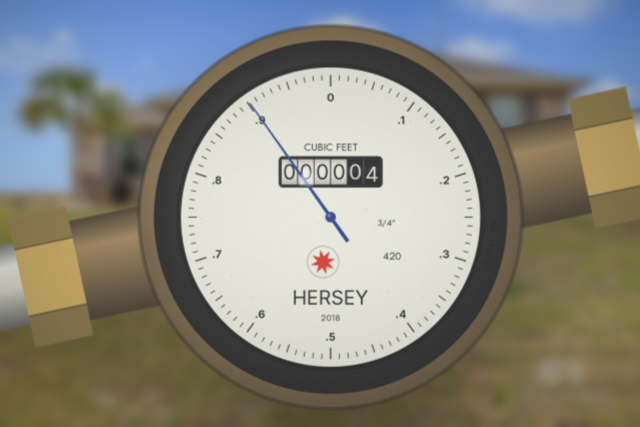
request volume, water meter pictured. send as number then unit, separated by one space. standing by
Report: 3.90 ft³
